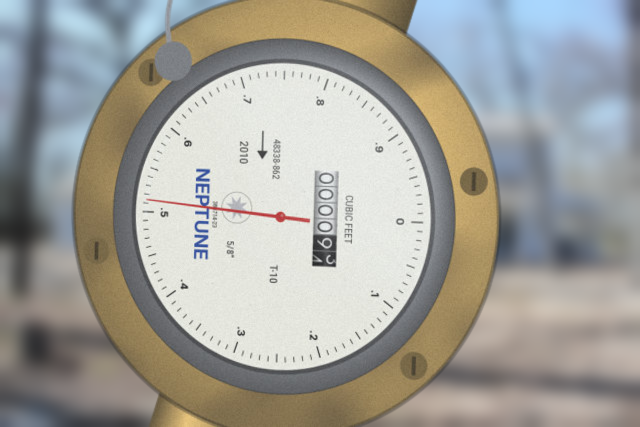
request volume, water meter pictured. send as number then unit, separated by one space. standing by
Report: 93.51 ft³
